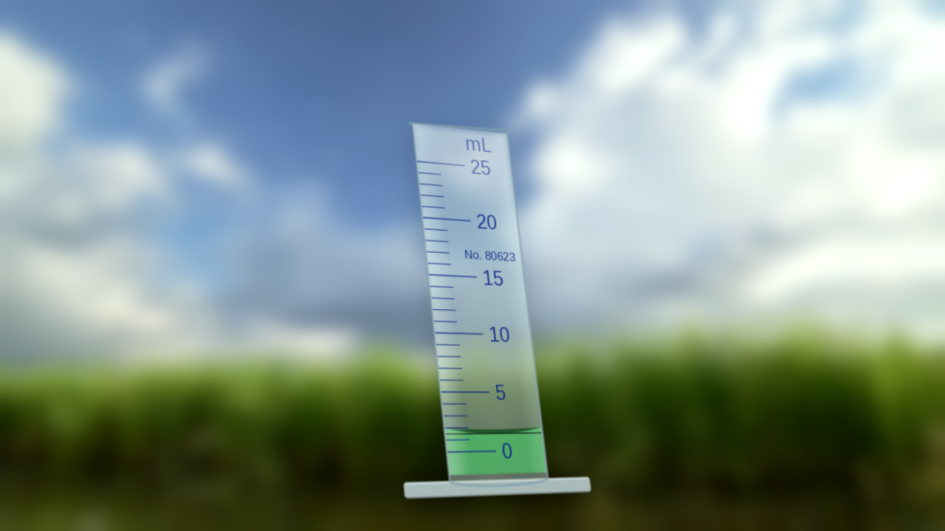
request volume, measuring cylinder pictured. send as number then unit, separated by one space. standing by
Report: 1.5 mL
